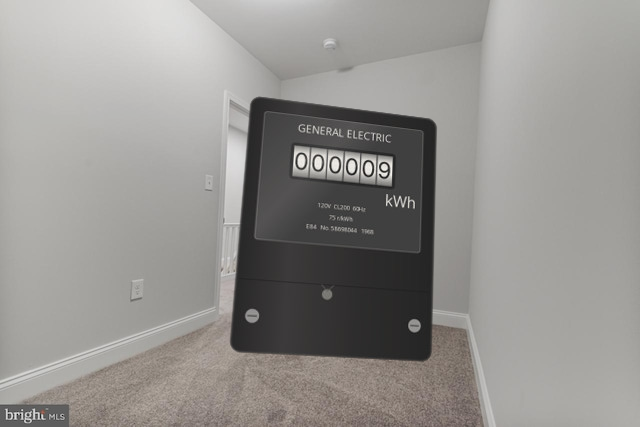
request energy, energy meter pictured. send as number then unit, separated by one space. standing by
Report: 9 kWh
